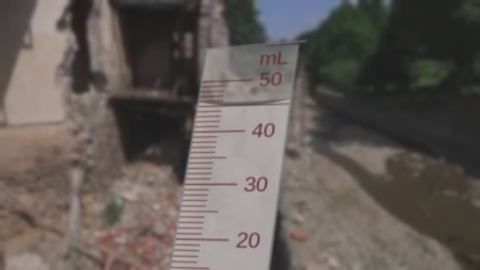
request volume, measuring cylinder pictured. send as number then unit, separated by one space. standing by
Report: 45 mL
